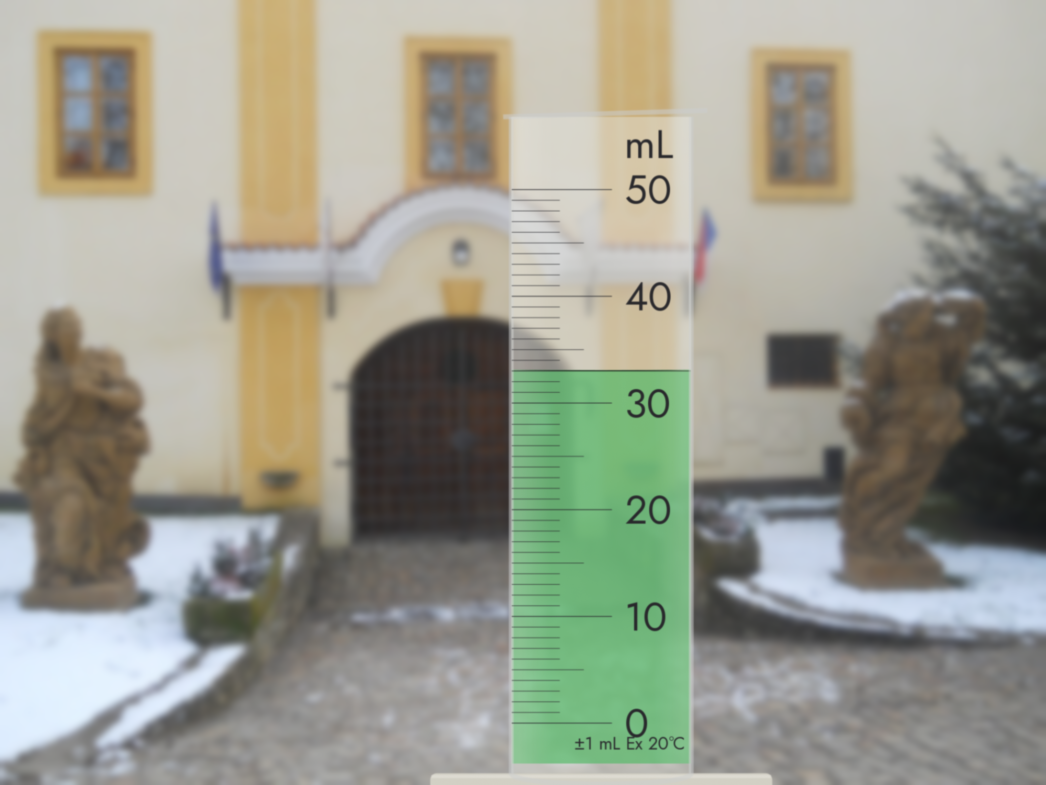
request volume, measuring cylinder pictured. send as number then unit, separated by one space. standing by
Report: 33 mL
